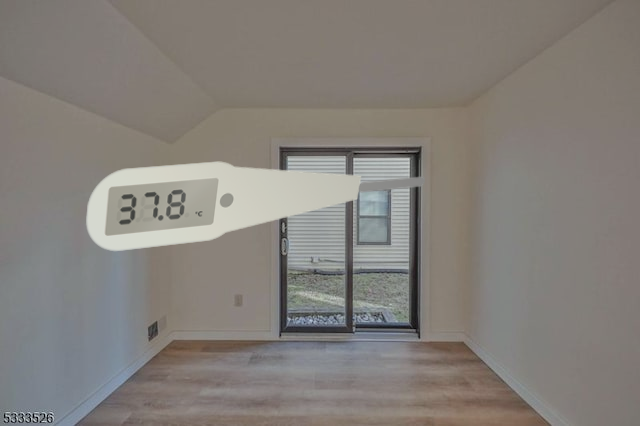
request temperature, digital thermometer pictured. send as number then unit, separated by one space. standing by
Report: 37.8 °C
